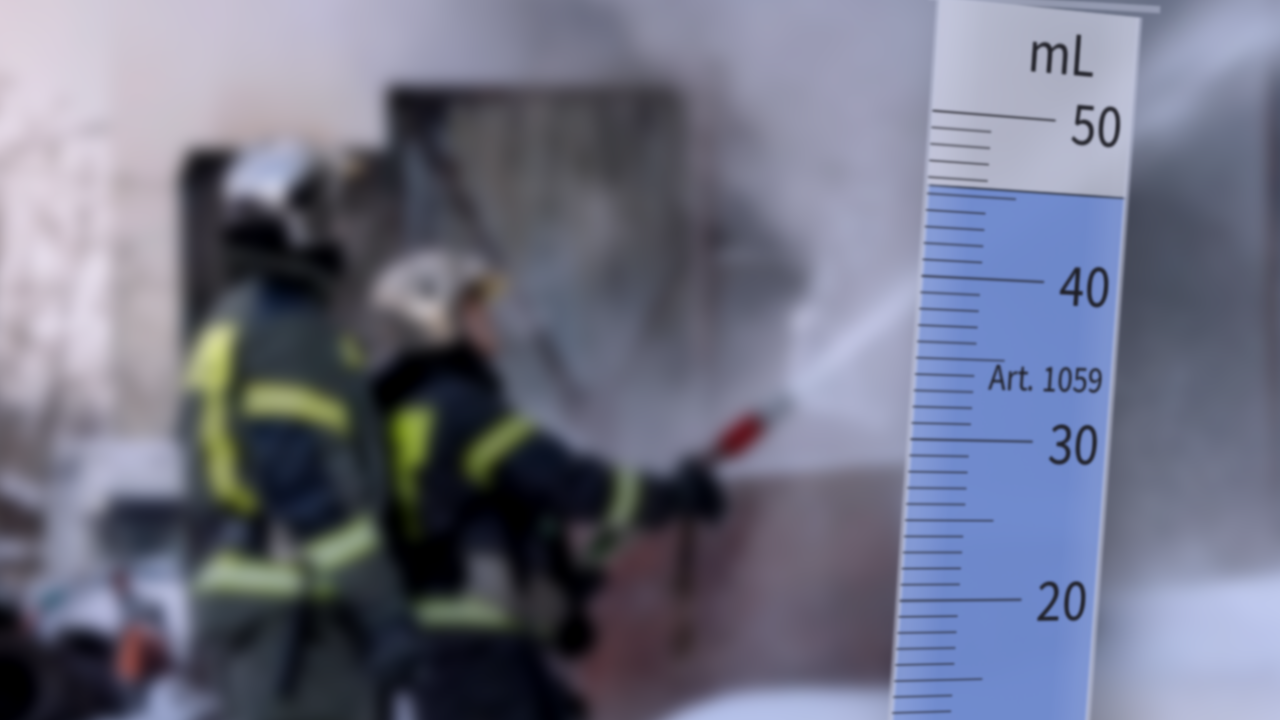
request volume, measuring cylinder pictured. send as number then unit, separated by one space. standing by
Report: 45.5 mL
